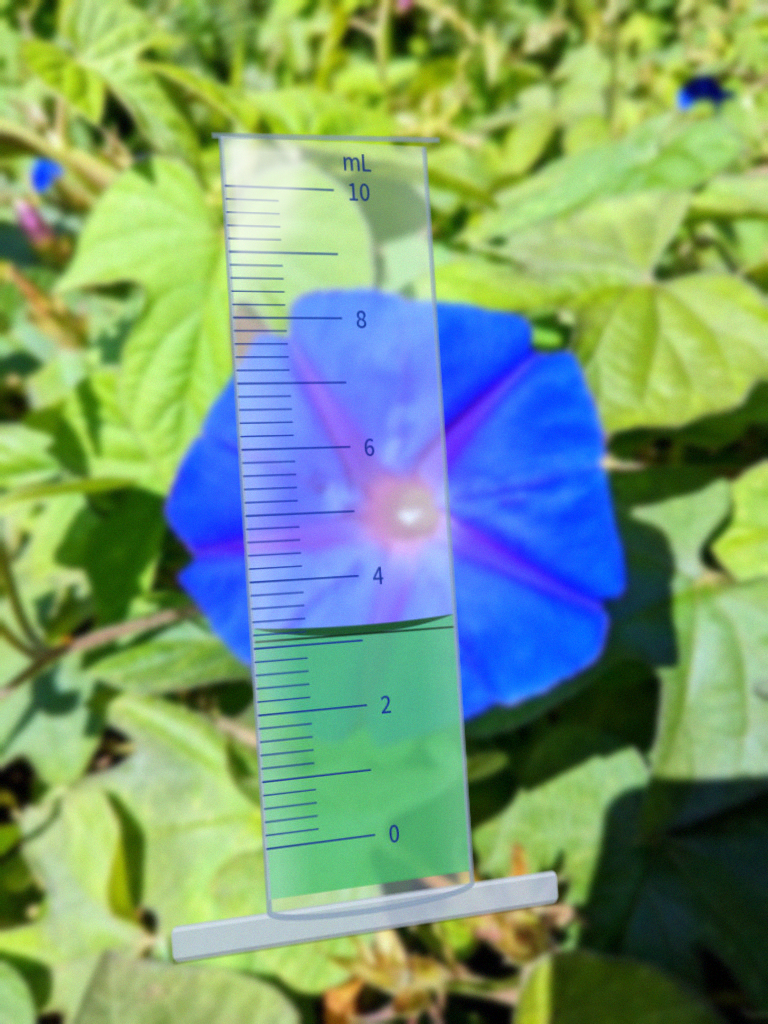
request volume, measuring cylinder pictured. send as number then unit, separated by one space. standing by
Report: 3.1 mL
